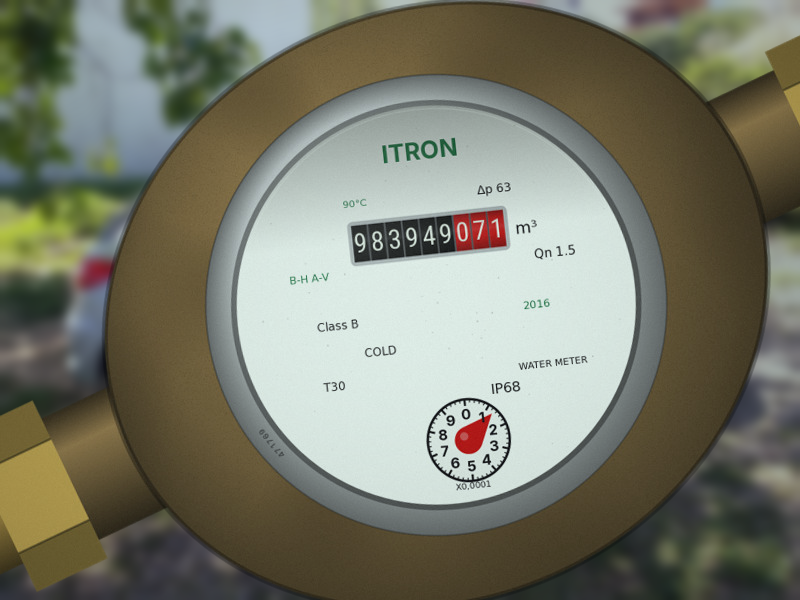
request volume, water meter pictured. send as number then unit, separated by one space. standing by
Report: 983949.0711 m³
